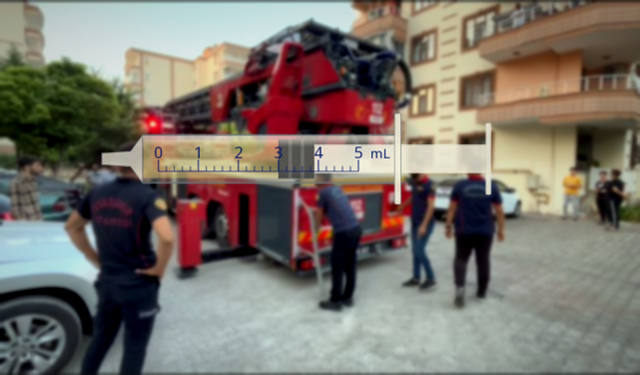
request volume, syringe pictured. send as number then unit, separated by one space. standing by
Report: 3 mL
